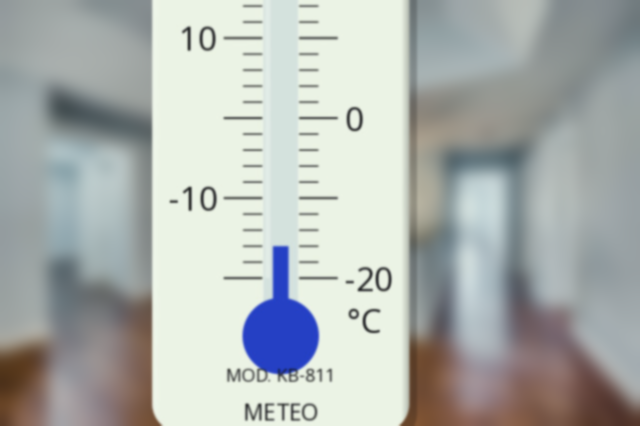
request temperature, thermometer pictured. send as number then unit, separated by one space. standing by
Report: -16 °C
